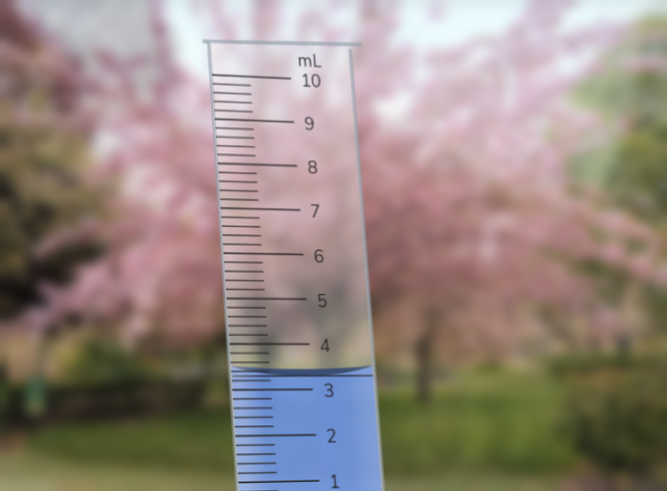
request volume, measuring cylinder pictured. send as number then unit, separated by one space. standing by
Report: 3.3 mL
